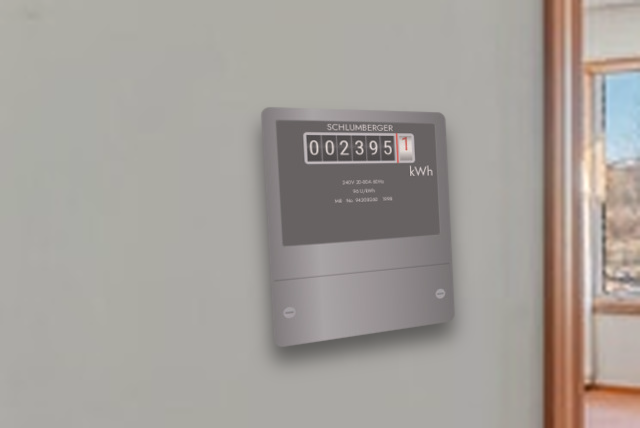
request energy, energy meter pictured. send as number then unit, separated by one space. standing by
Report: 2395.1 kWh
